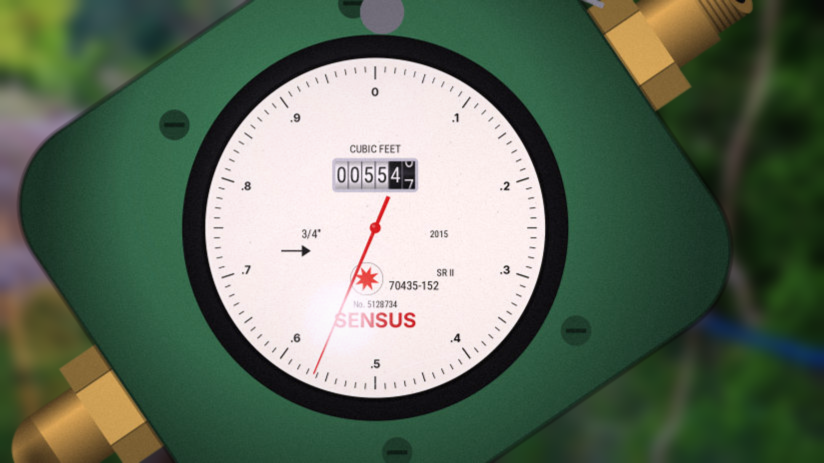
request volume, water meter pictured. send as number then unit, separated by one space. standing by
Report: 5546.56 ft³
